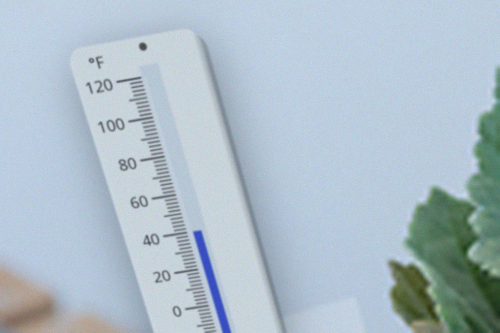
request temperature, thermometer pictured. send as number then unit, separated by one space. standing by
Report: 40 °F
